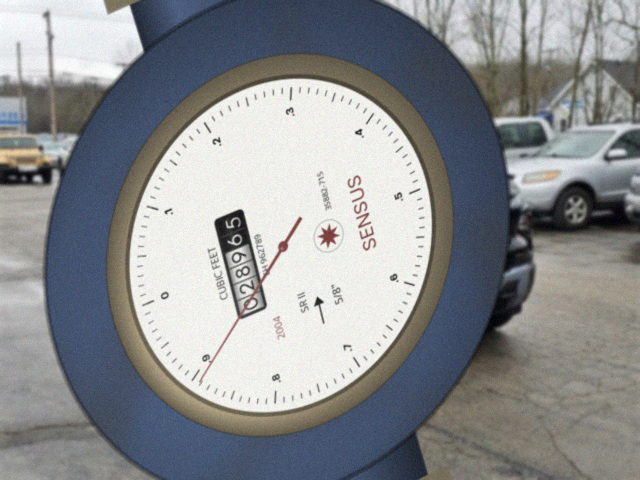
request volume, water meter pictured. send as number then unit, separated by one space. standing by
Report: 28964.89 ft³
